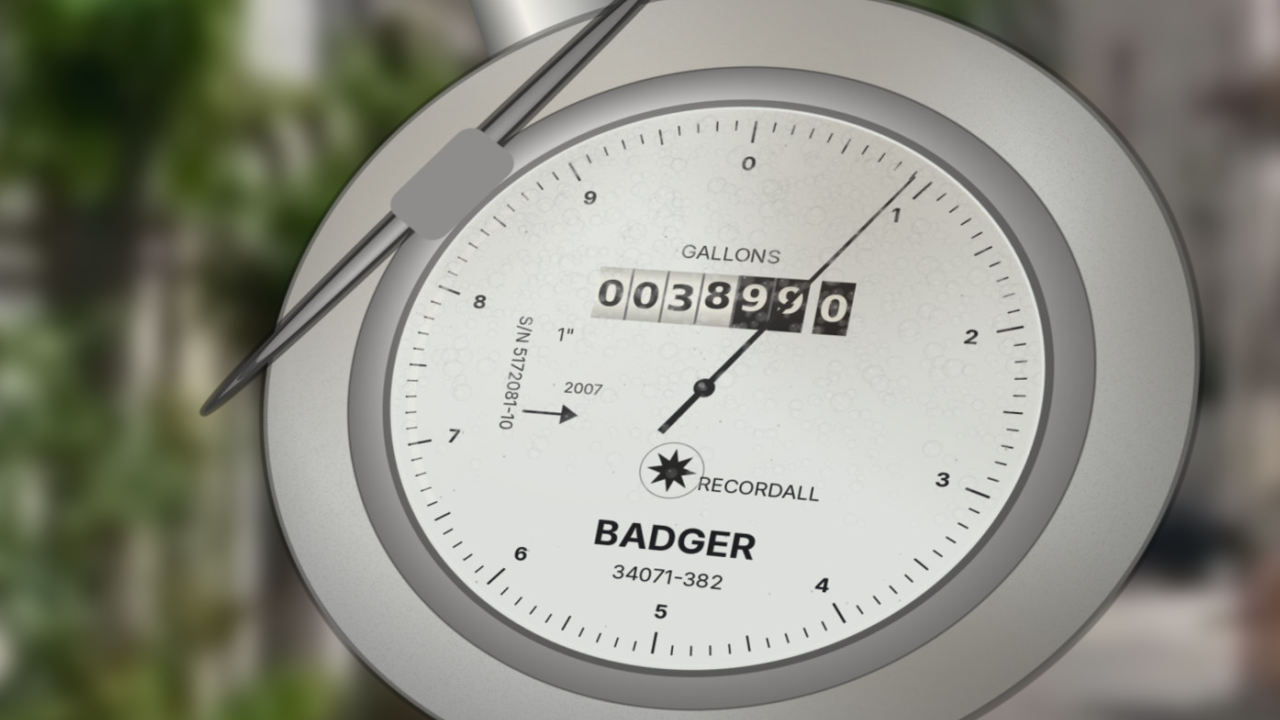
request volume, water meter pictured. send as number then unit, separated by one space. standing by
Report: 38990.9 gal
